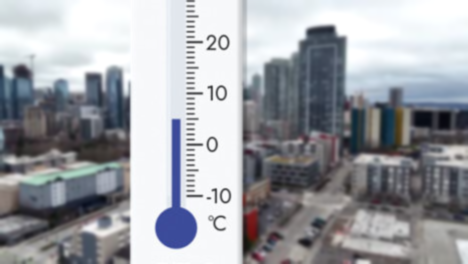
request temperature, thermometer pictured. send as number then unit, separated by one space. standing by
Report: 5 °C
